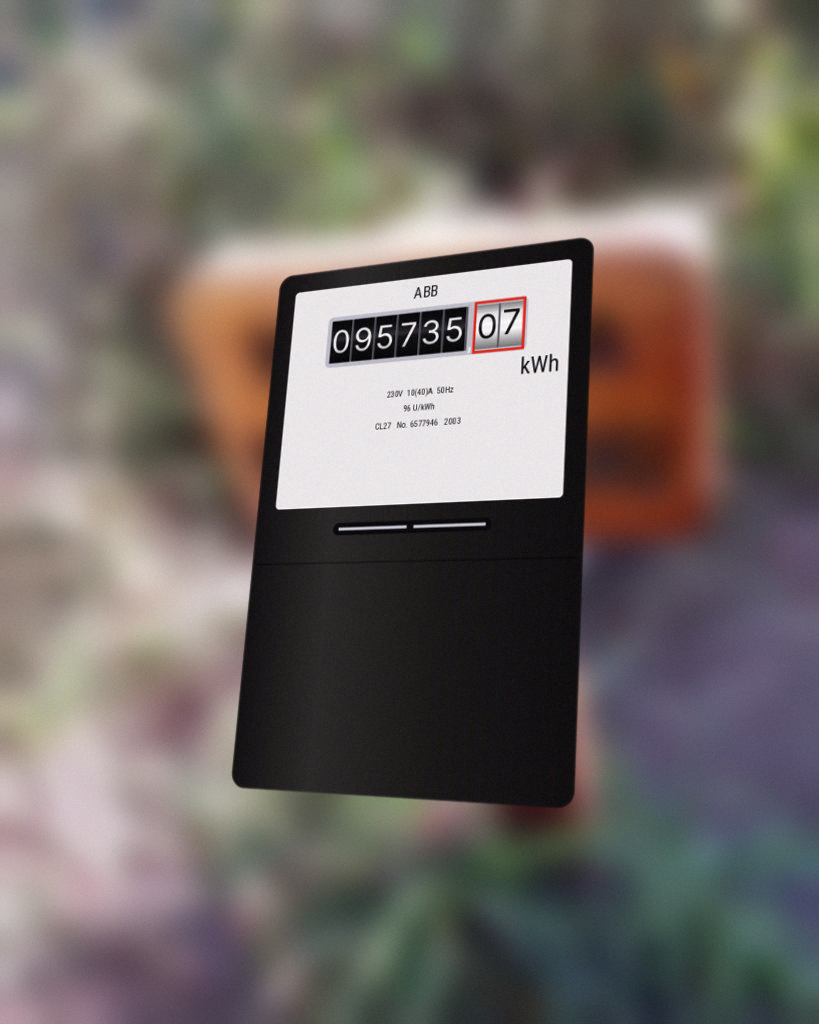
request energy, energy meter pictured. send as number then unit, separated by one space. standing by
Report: 95735.07 kWh
